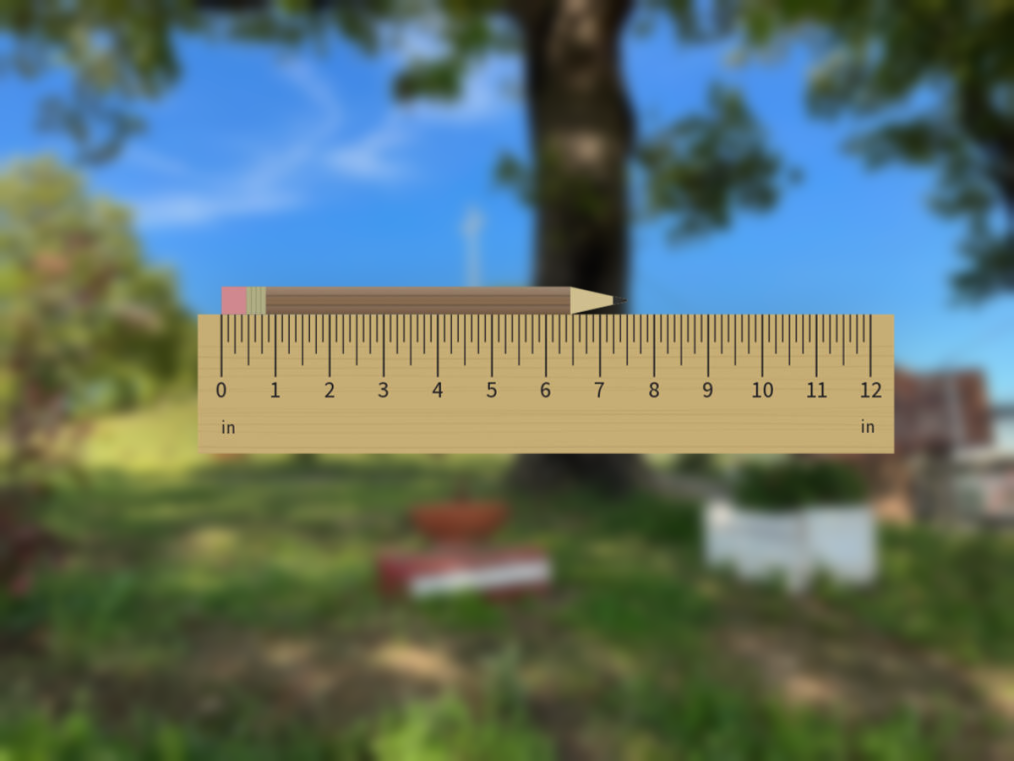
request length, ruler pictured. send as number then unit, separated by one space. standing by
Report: 7.5 in
